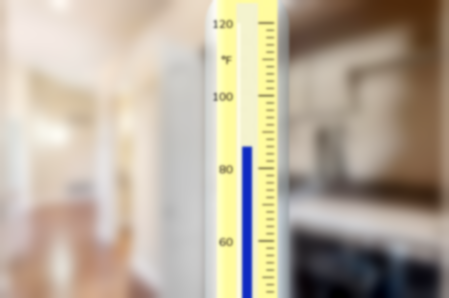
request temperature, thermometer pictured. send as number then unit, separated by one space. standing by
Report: 86 °F
